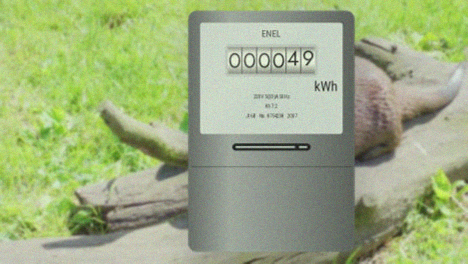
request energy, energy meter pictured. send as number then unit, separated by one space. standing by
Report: 49 kWh
